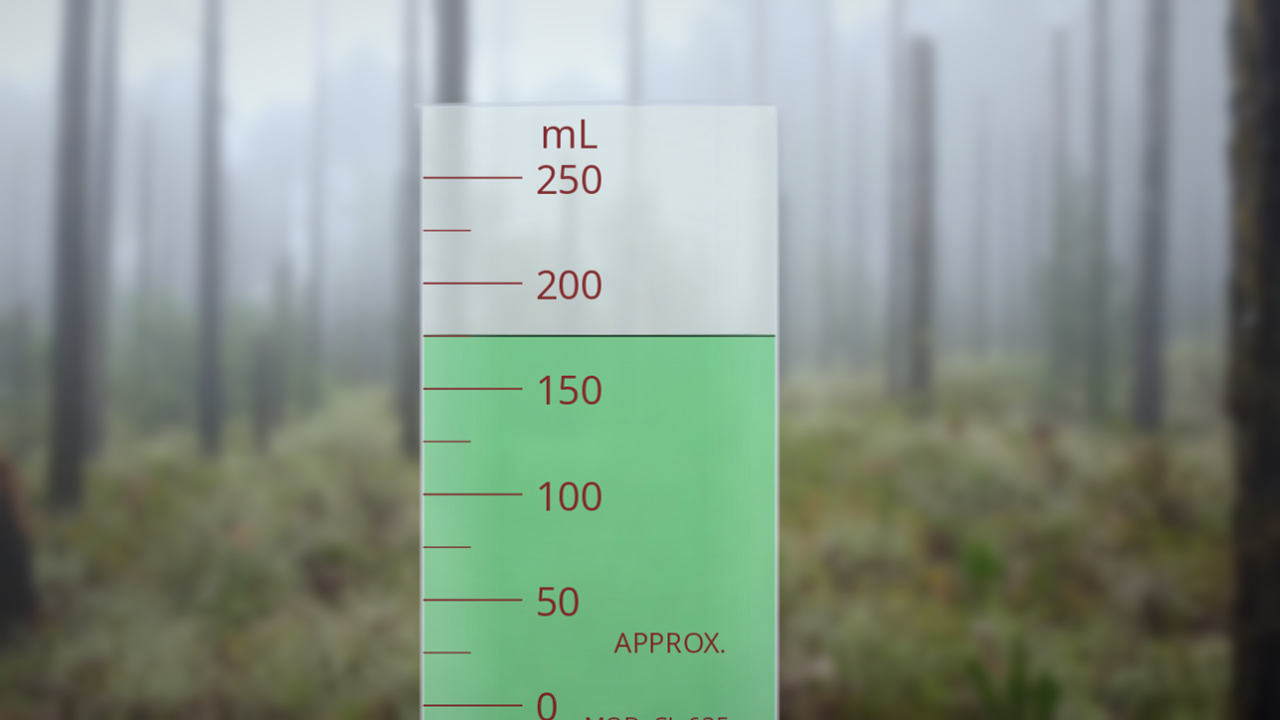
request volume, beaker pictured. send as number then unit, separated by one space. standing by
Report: 175 mL
